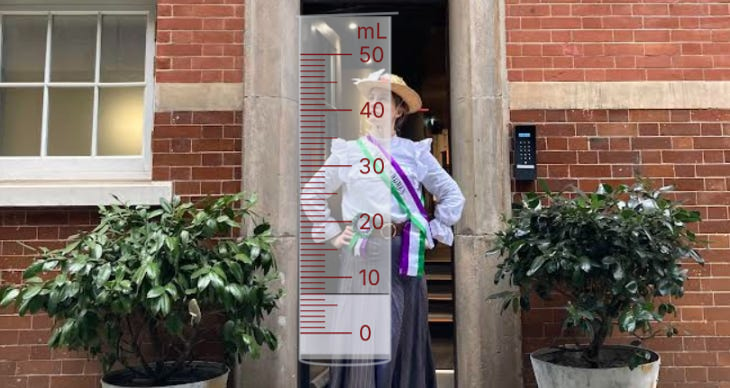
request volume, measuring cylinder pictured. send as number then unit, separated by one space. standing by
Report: 7 mL
